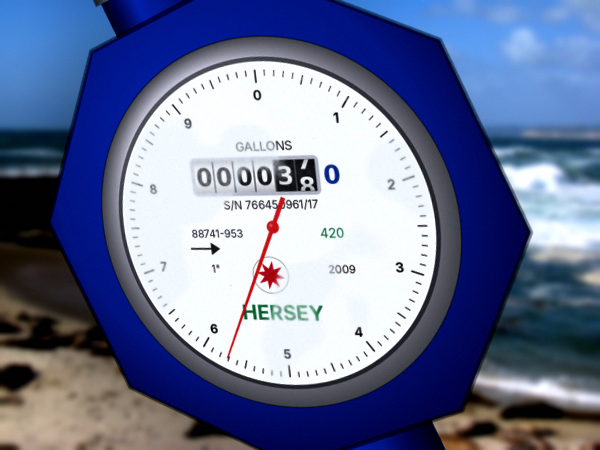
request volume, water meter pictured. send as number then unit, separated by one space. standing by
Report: 375.7 gal
